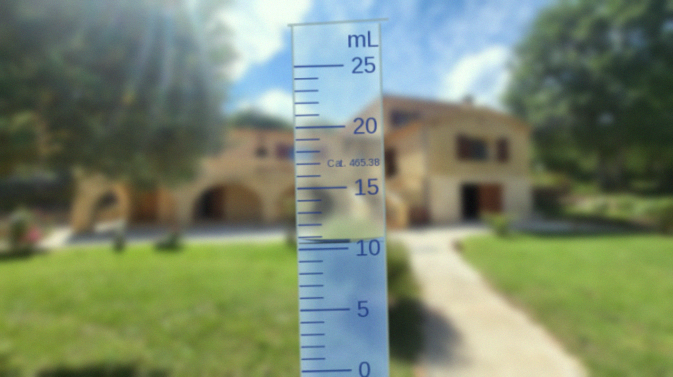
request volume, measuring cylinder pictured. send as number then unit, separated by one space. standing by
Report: 10.5 mL
